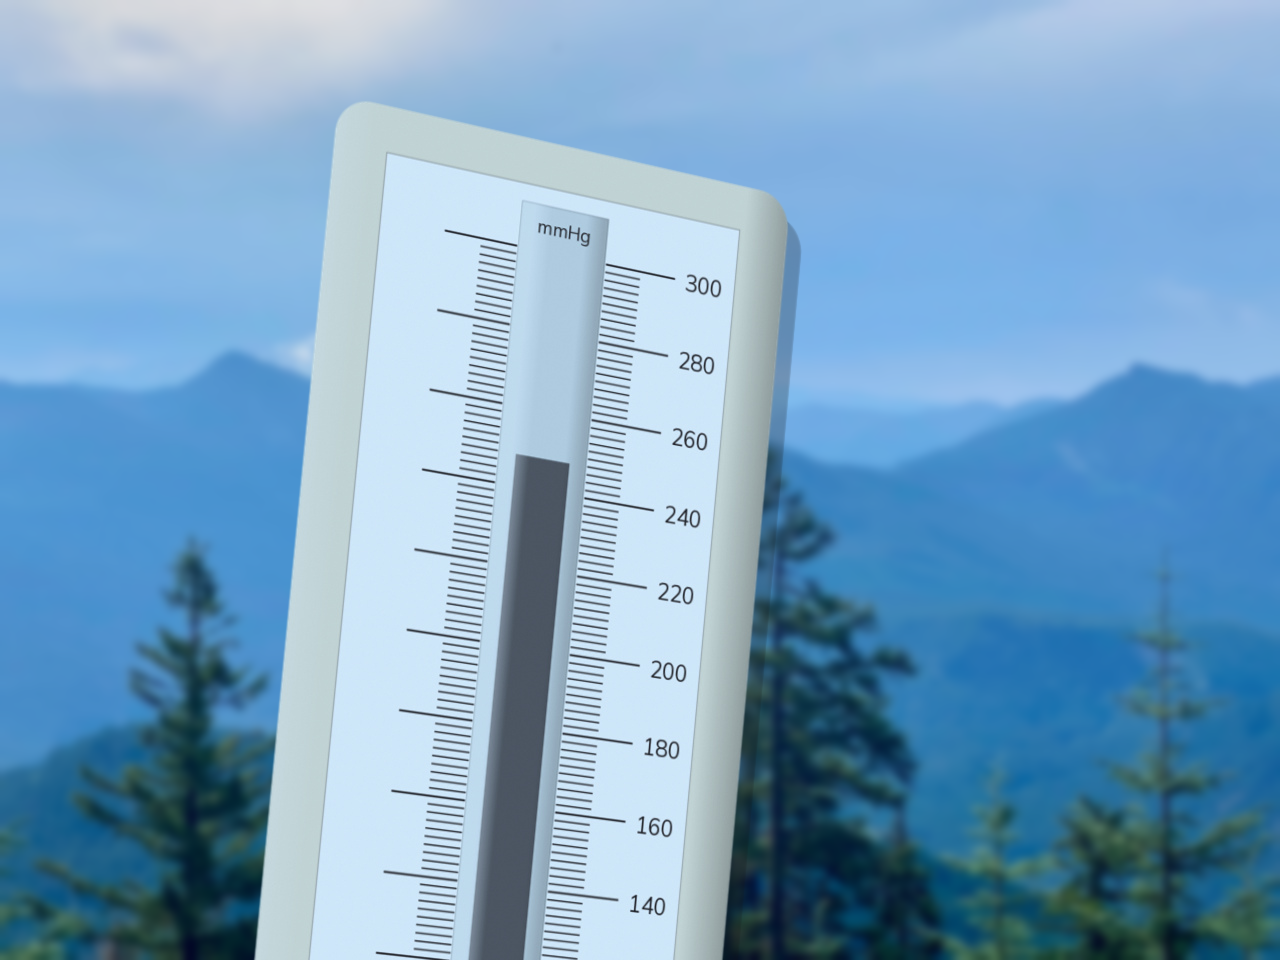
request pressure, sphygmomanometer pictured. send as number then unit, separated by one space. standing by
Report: 248 mmHg
